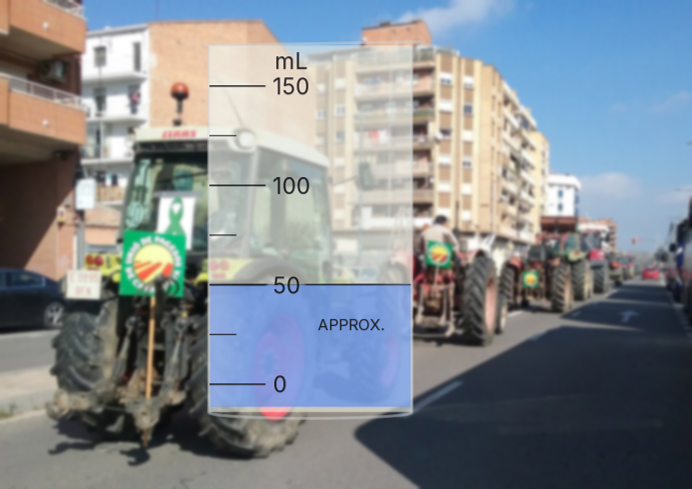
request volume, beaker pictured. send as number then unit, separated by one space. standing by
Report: 50 mL
